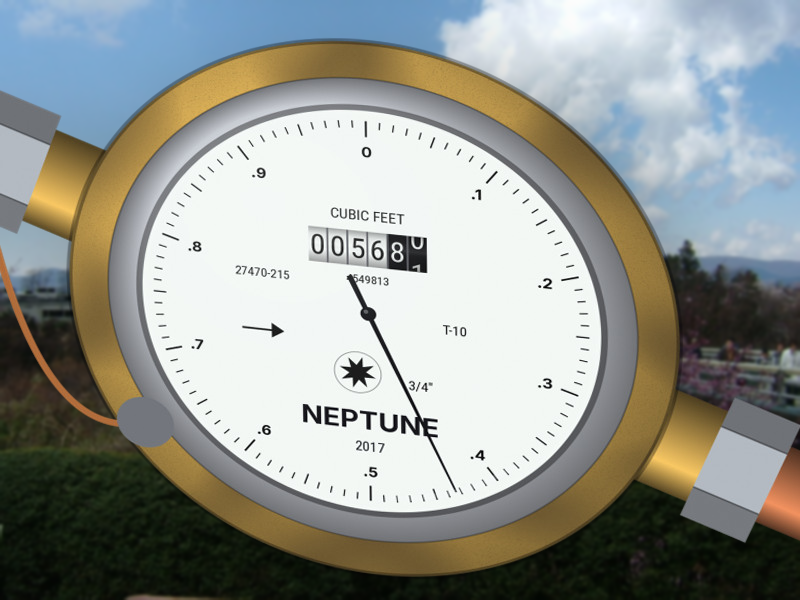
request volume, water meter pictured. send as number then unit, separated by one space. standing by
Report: 5680.43 ft³
